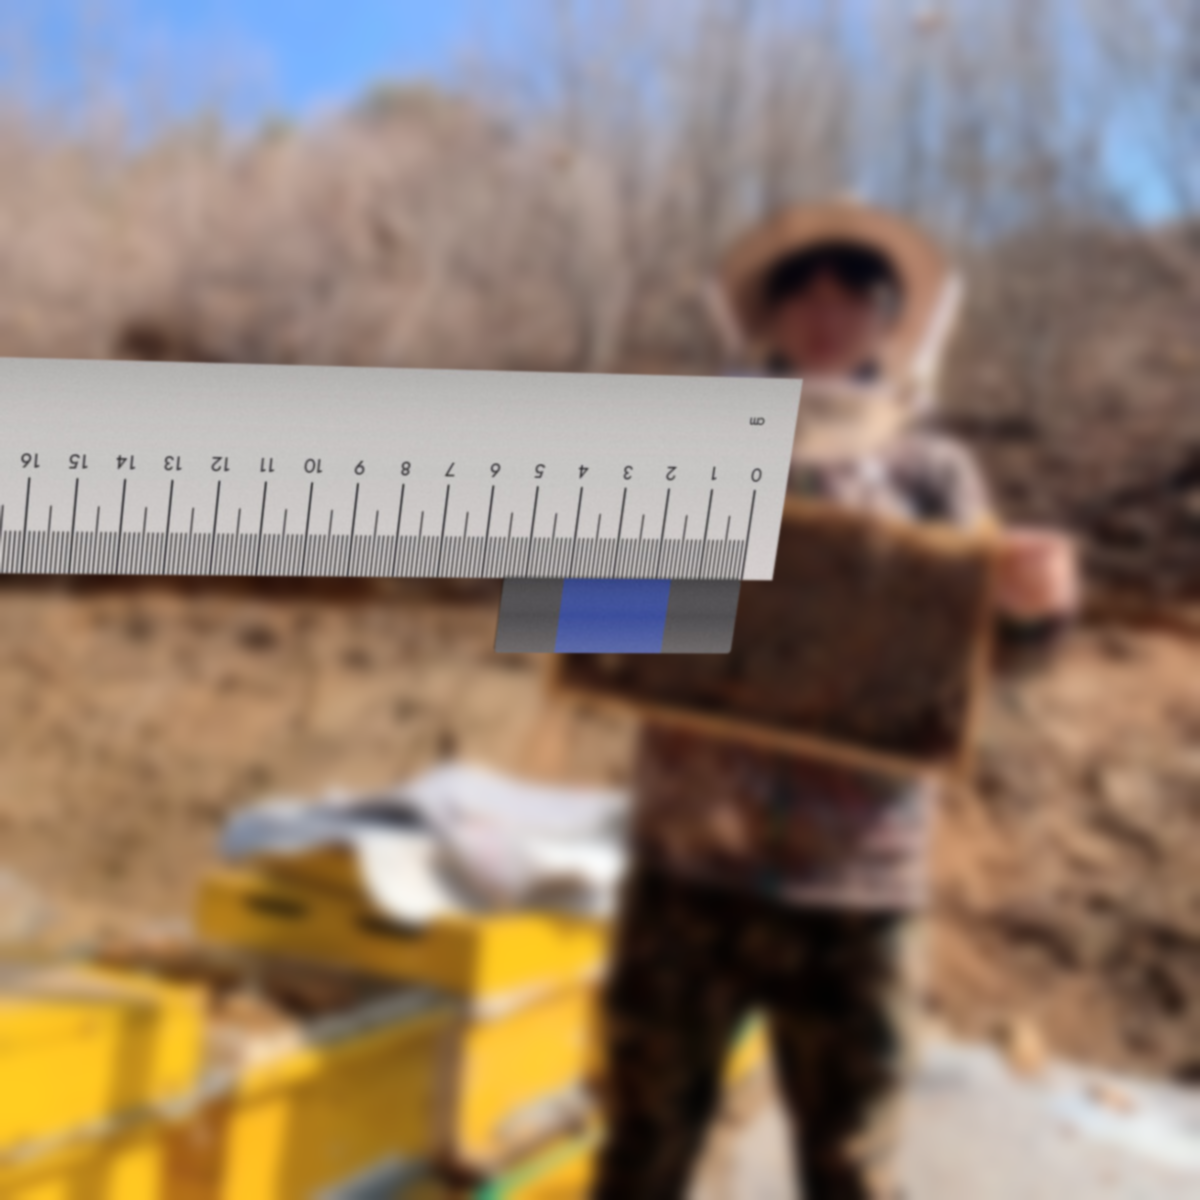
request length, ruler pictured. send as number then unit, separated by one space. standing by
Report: 5.5 cm
